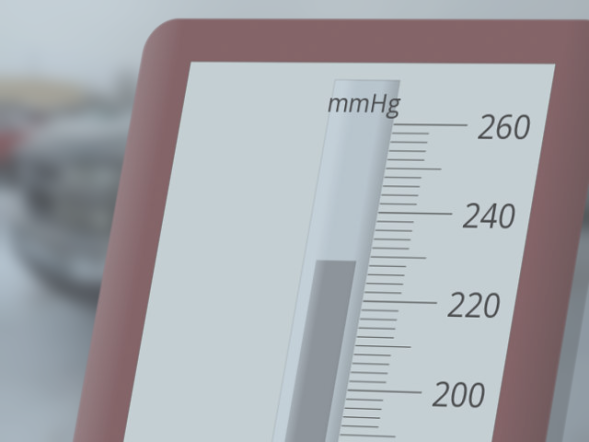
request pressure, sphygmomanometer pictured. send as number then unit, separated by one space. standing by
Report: 229 mmHg
